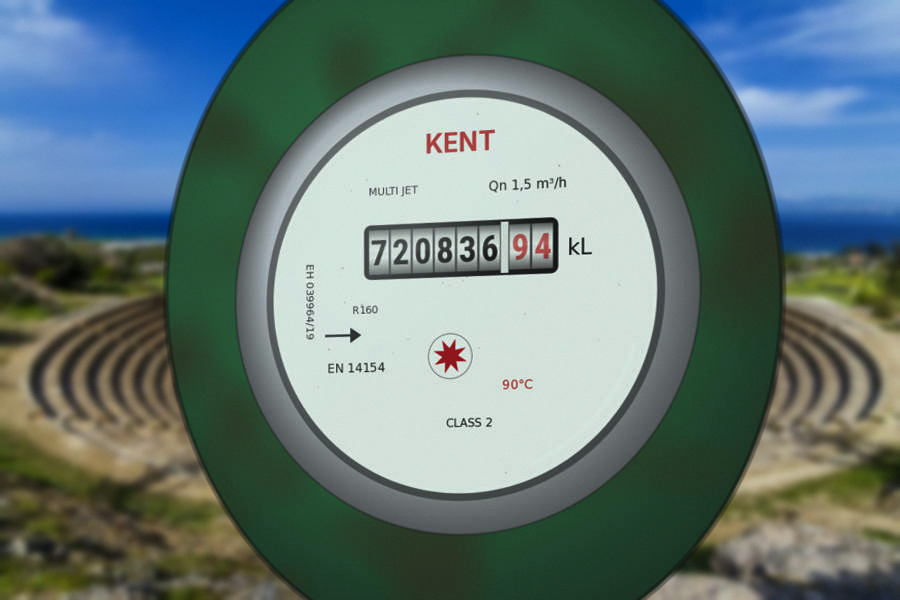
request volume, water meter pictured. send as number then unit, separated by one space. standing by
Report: 720836.94 kL
